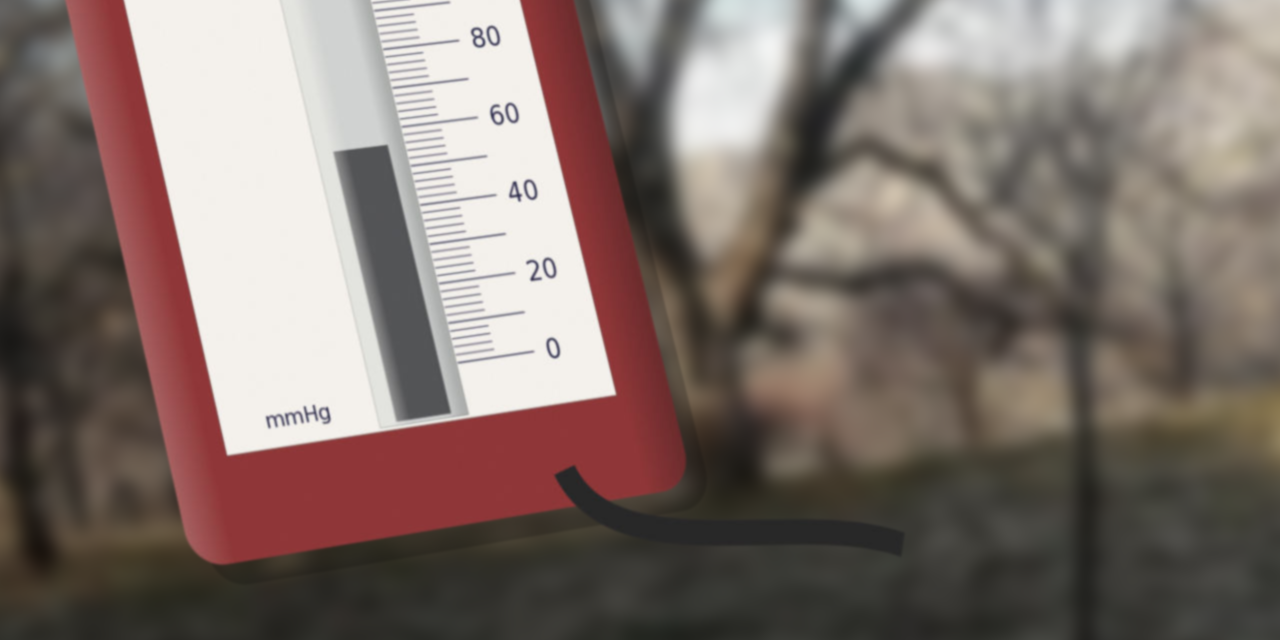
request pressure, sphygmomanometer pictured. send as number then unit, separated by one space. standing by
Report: 56 mmHg
